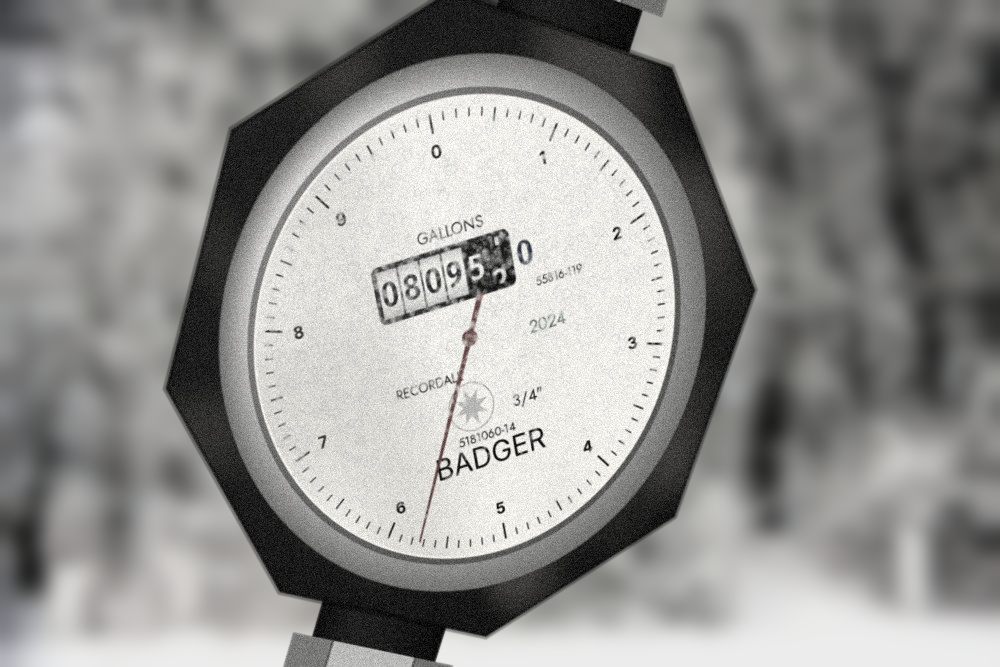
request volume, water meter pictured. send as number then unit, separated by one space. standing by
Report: 809515.7 gal
